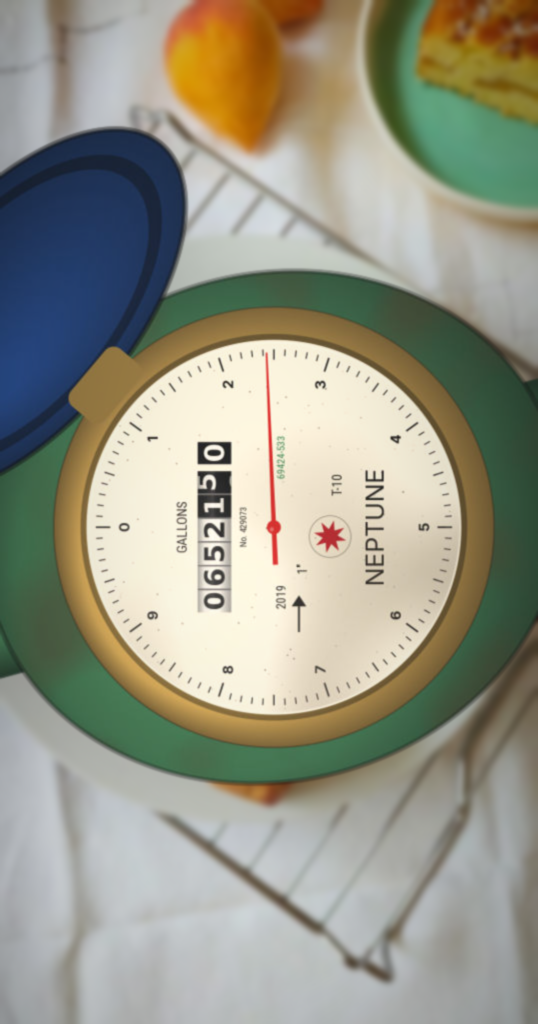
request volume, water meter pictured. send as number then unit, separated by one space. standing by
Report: 652152.4 gal
